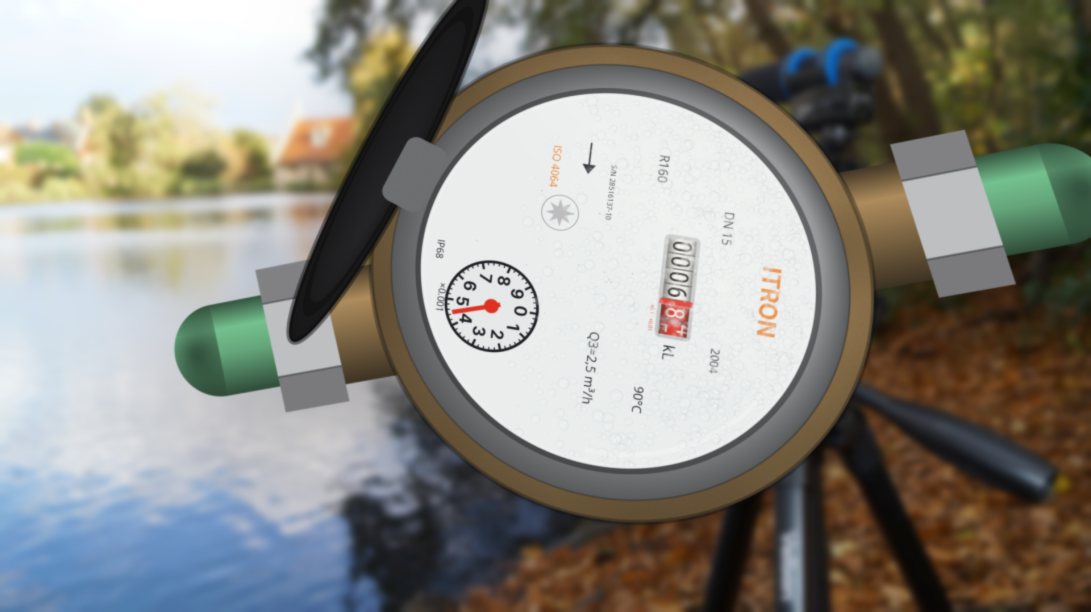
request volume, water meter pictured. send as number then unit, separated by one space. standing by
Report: 6.844 kL
